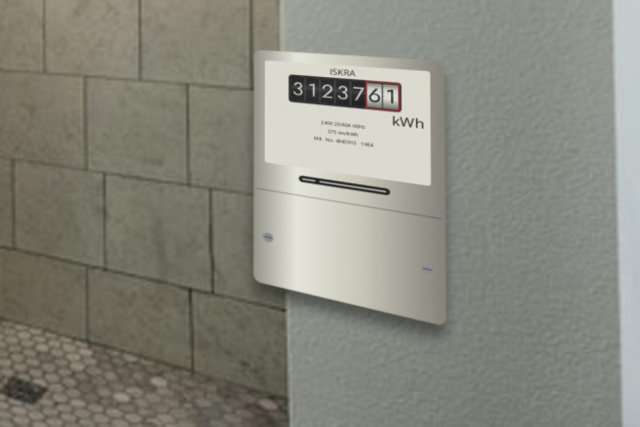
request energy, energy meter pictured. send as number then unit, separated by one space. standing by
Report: 31237.61 kWh
